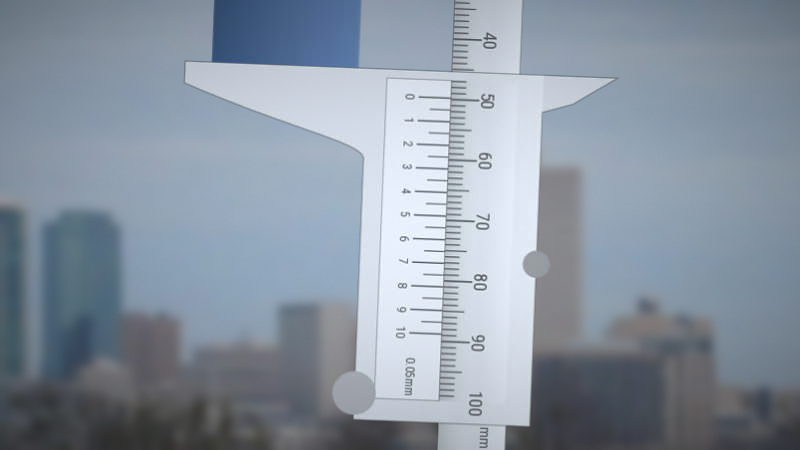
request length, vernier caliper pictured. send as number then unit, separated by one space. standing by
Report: 49.8 mm
